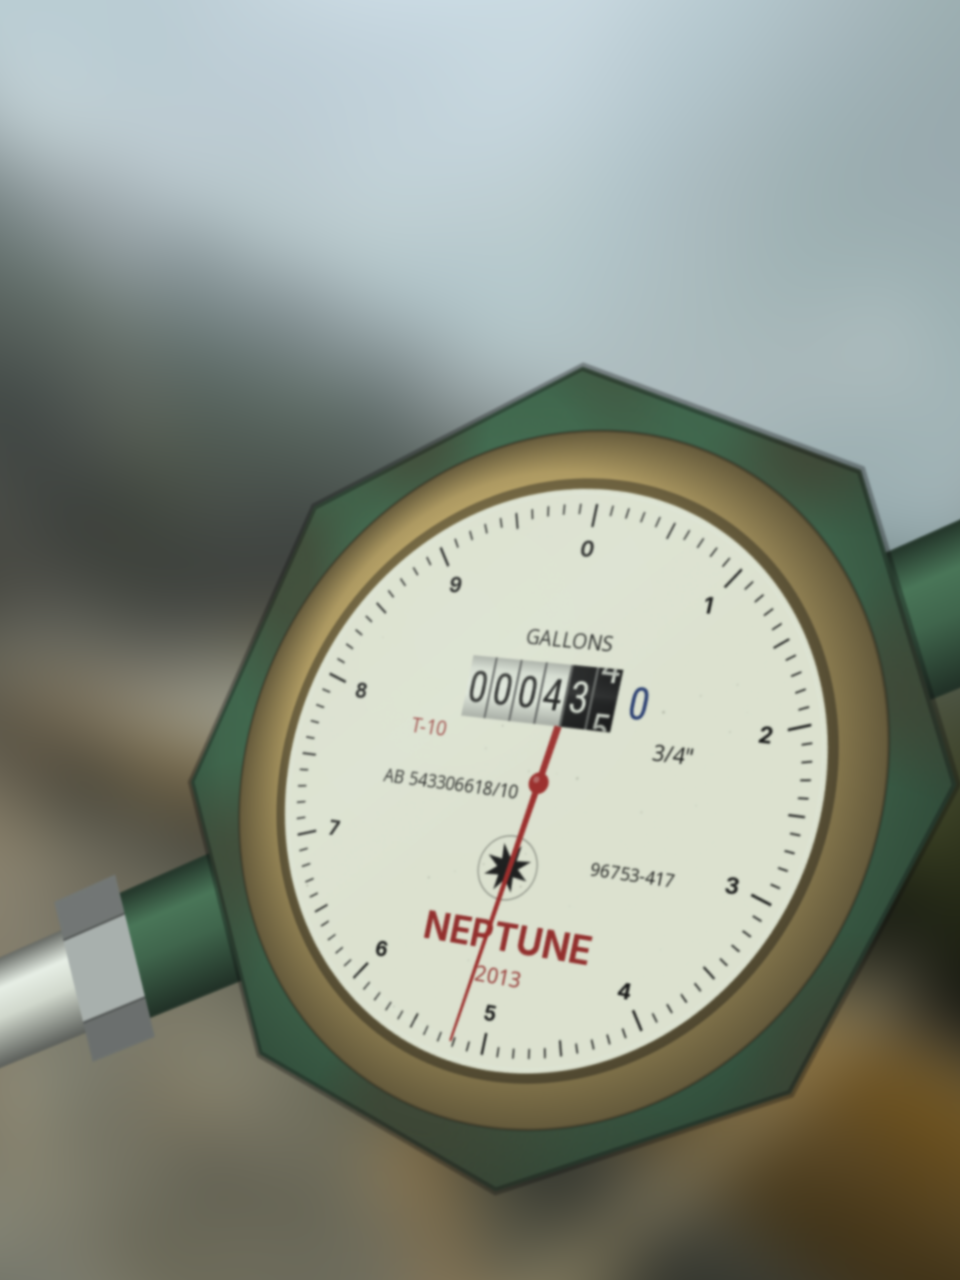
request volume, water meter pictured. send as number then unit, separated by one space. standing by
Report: 4345.2 gal
